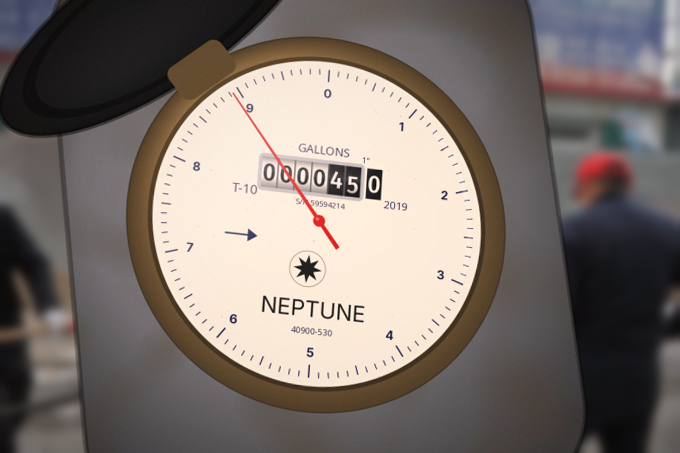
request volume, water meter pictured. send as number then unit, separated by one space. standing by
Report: 448.9 gal
